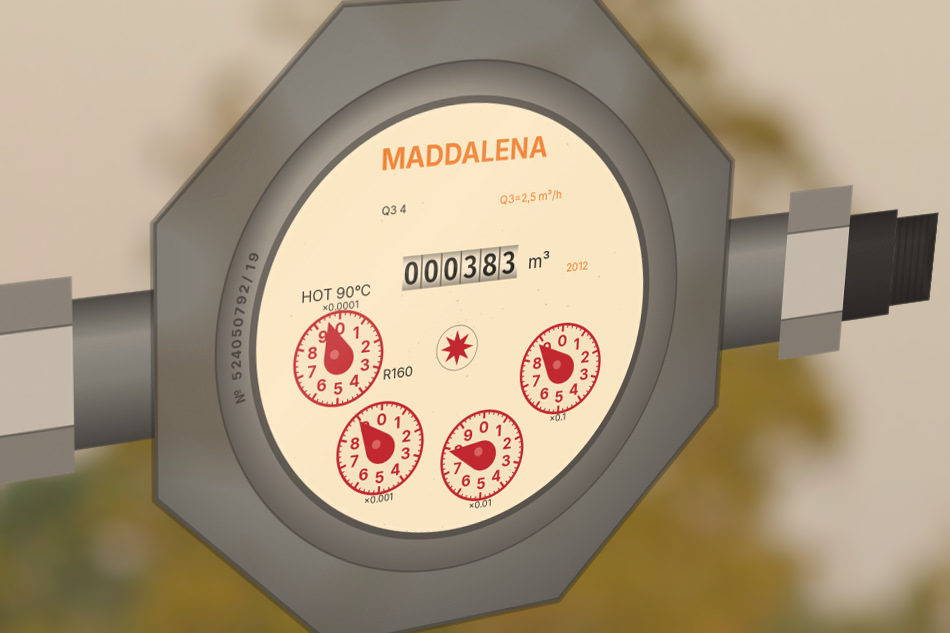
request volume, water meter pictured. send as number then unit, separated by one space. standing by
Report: 383.8789 m³
